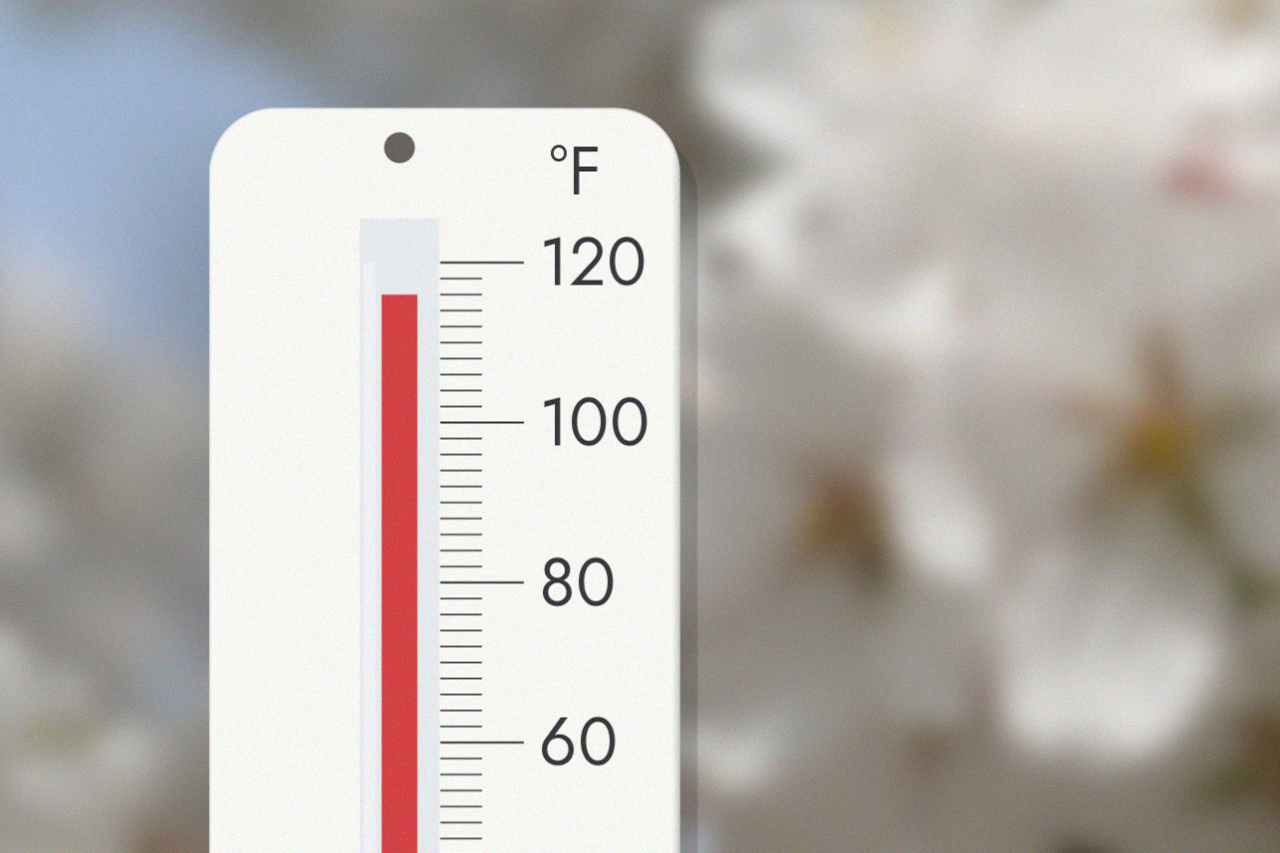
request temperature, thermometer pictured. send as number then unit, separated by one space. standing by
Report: 116 °F
